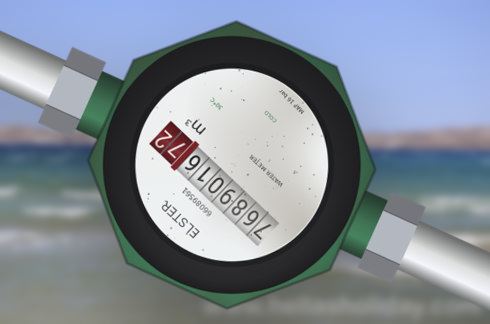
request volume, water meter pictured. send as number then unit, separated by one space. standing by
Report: 7689016.72 m³
